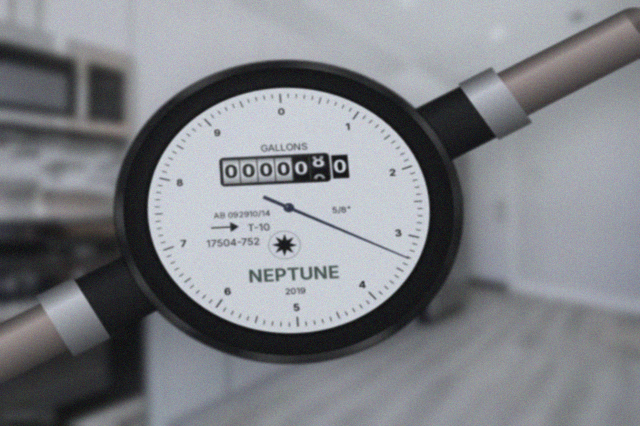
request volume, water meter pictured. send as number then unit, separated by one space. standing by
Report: 83.3 gal
